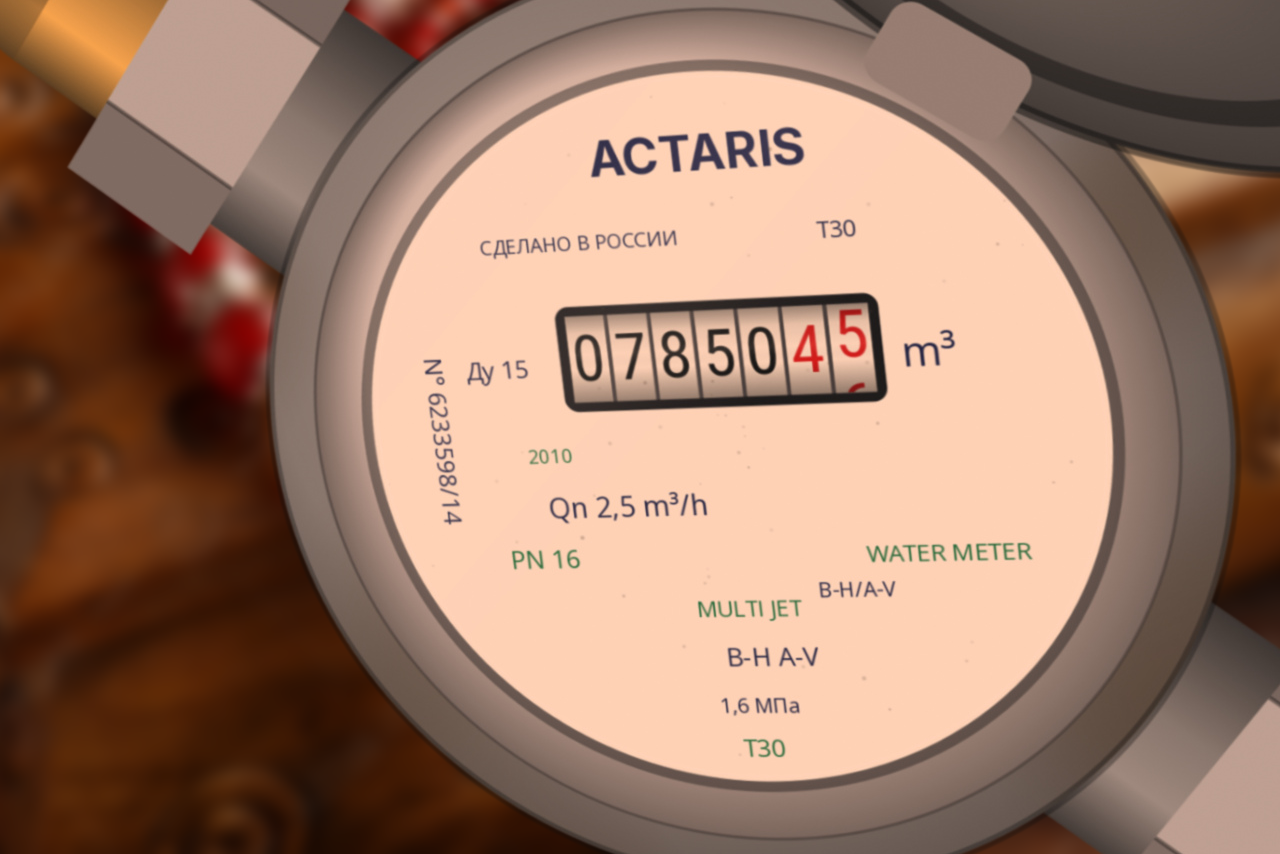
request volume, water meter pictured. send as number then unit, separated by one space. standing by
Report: 7850.45 m³
